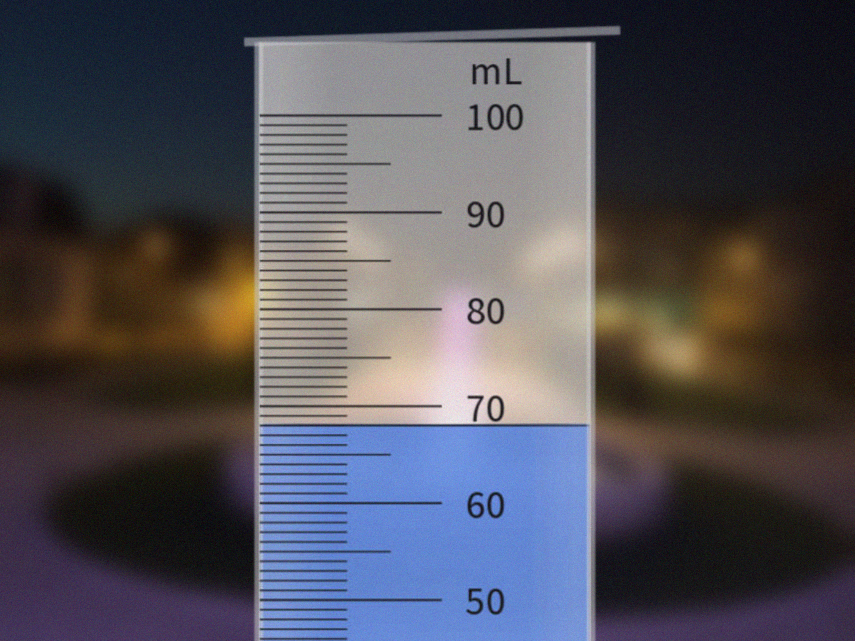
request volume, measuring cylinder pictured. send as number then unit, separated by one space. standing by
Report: 68 mL
